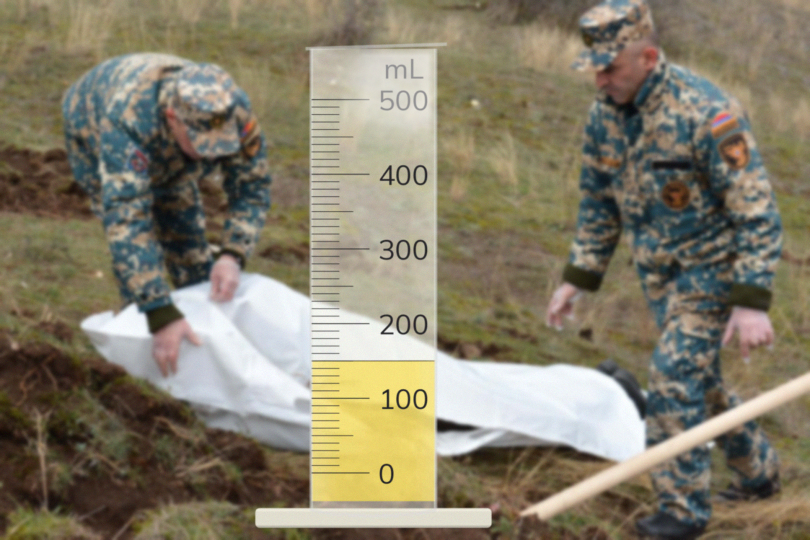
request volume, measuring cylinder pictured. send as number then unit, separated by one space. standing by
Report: 150 mL
